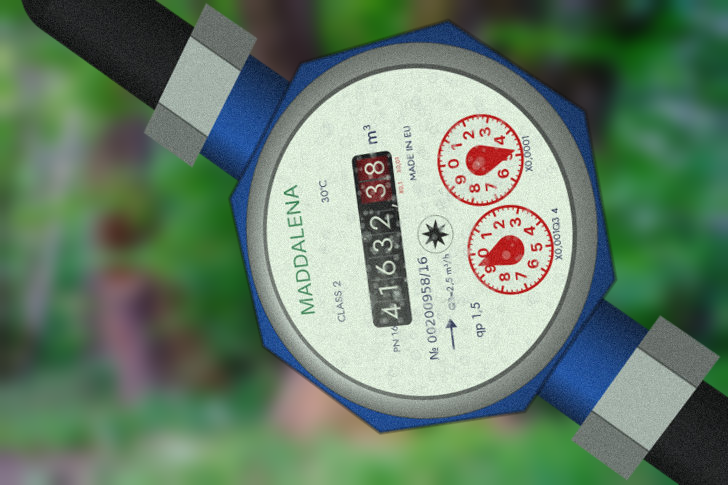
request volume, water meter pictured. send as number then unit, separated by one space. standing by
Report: 41632.3794 m³
